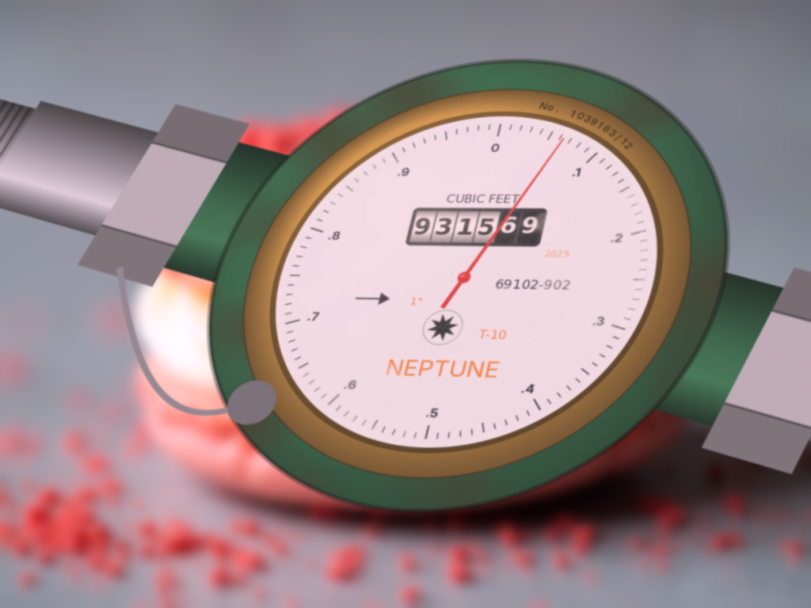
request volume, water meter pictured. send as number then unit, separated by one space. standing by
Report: 931569.06 ft³
